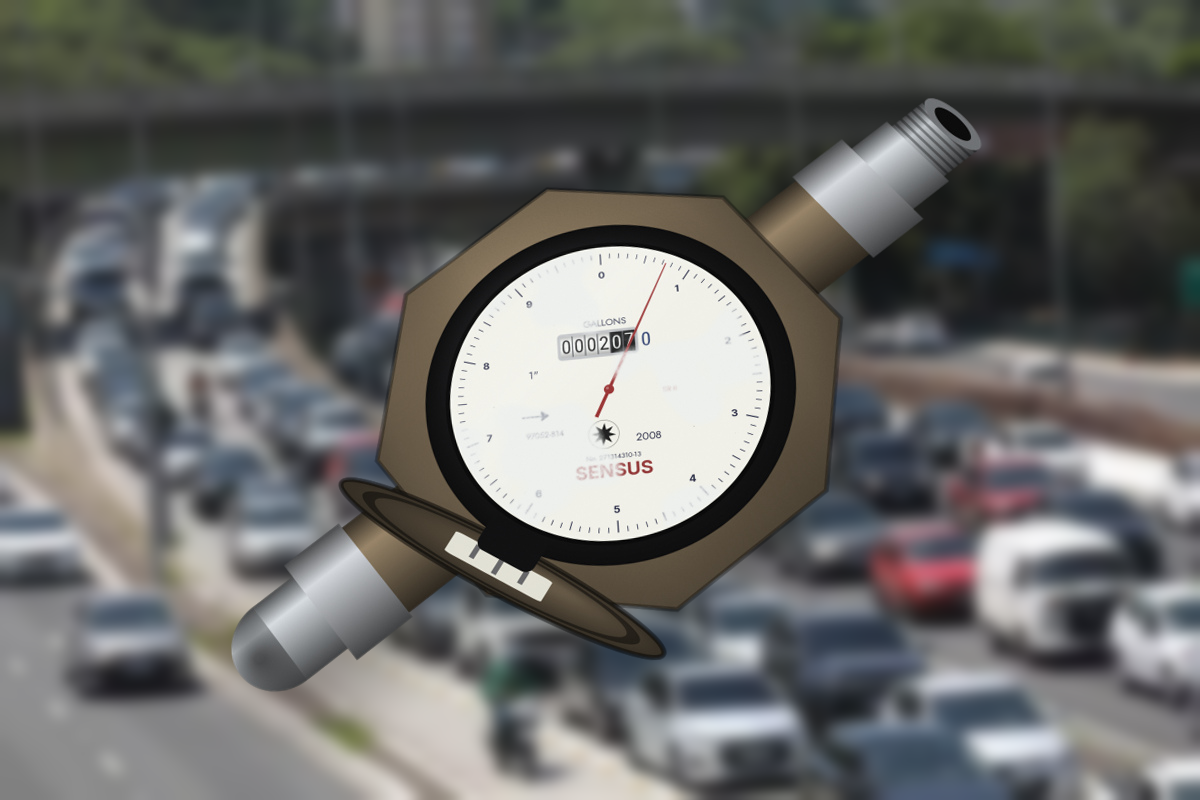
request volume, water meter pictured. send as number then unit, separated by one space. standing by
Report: 2070.7 gal
